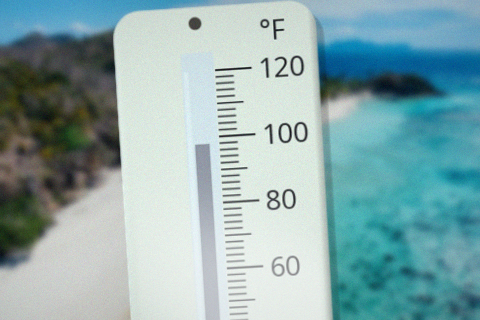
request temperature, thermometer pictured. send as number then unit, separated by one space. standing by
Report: 98 °F
